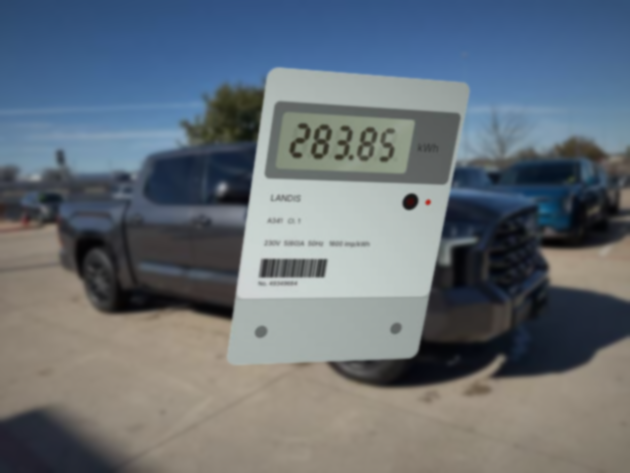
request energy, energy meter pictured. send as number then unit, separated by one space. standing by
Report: 283.85 kWh
